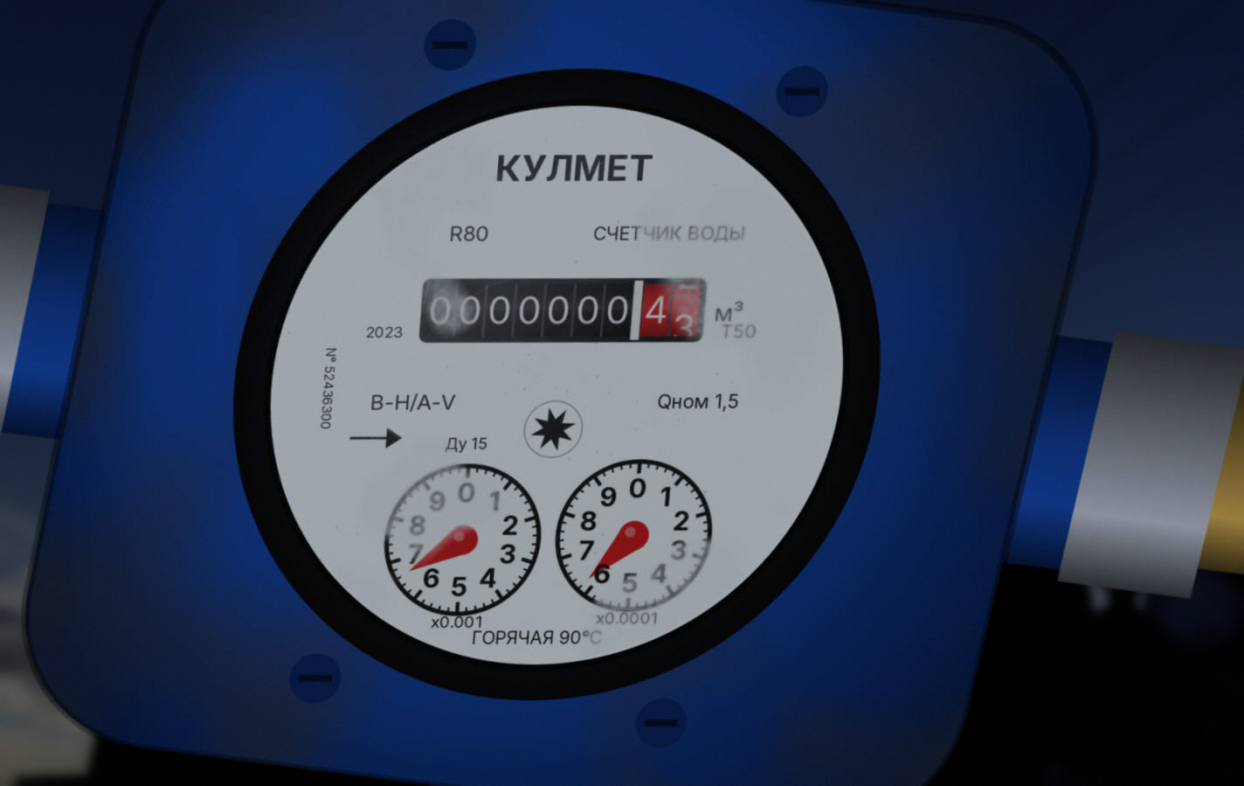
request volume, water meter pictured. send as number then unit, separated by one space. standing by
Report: 0.4266 m³
